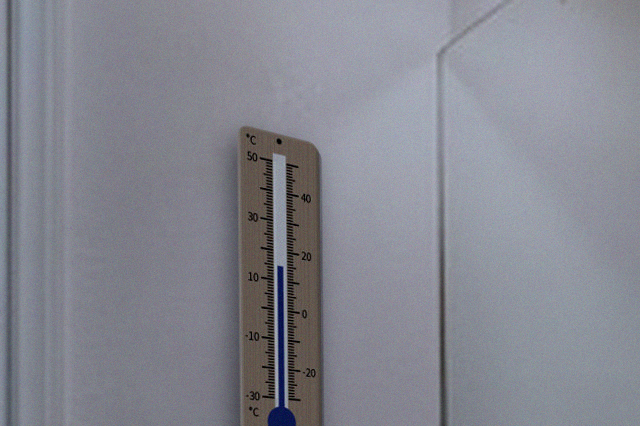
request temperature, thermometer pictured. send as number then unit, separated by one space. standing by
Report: 15 °C
